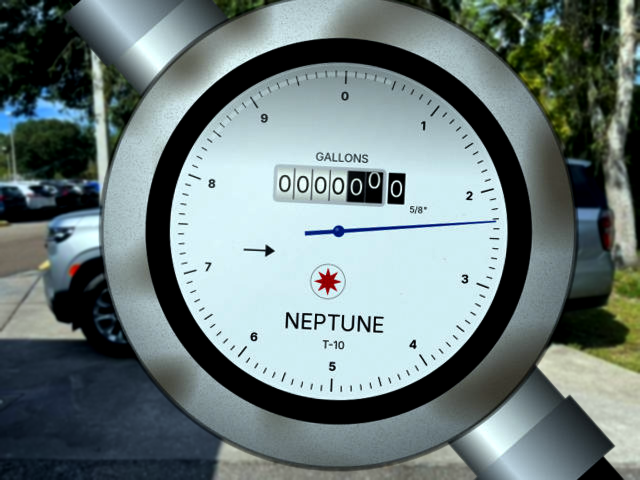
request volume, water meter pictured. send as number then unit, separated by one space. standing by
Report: 2.3 gal
